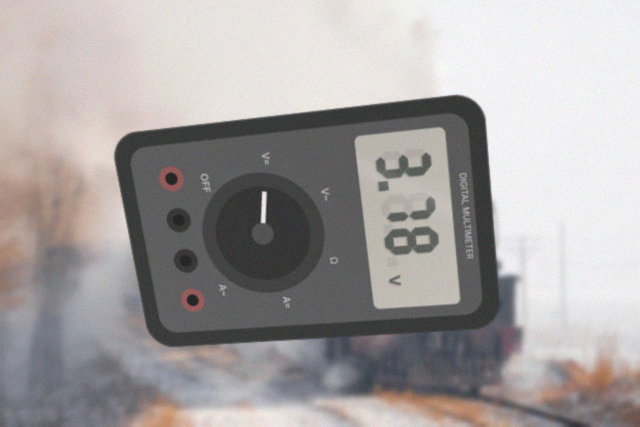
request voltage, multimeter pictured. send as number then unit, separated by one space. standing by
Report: 3.78 V
